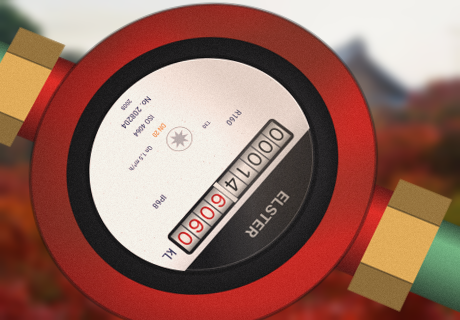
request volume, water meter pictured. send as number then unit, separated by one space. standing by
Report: 14.6060 kL
